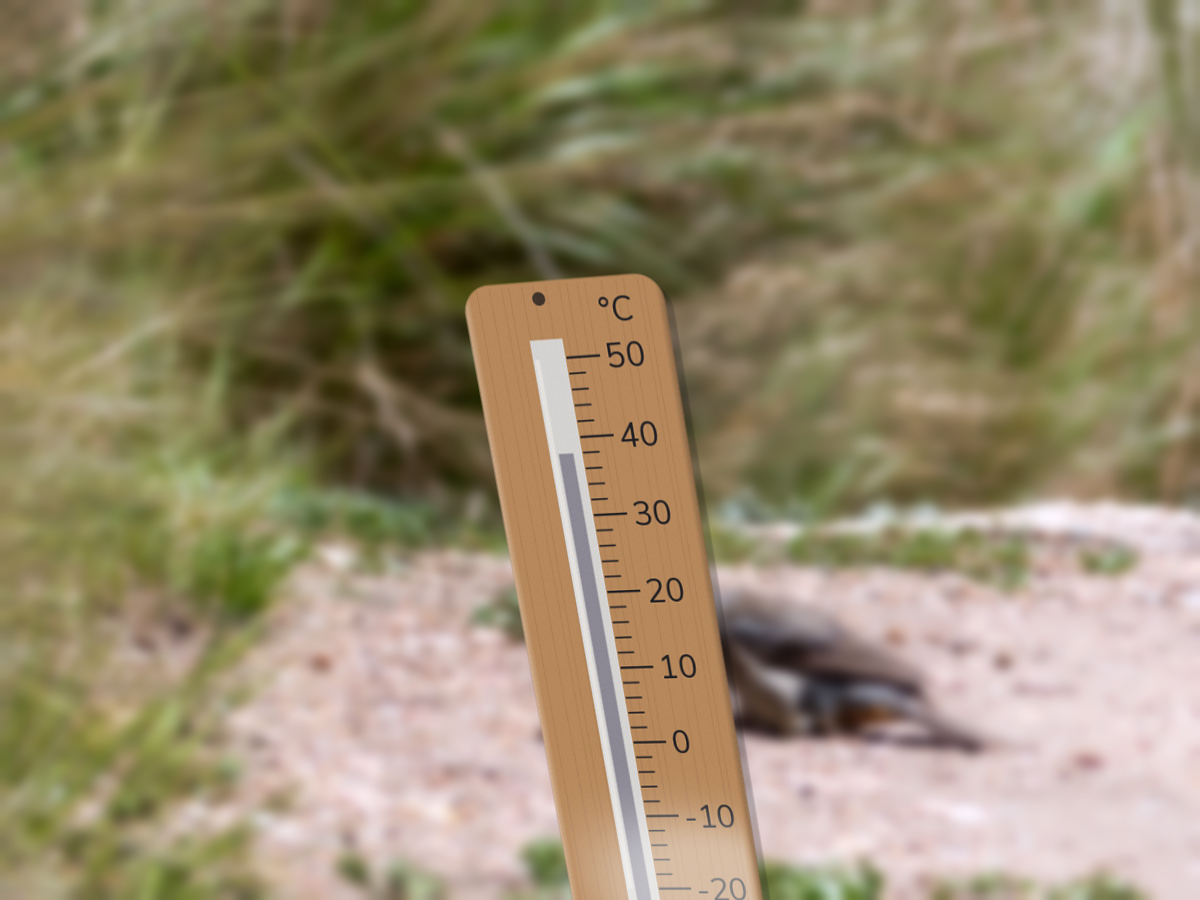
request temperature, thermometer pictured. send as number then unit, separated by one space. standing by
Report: 38 °C
